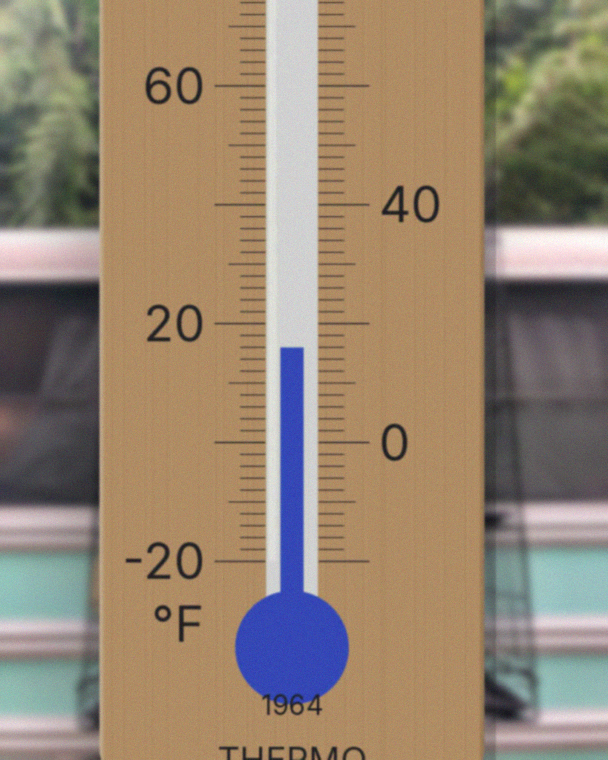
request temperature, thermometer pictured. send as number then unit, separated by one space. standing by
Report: 16 °F
